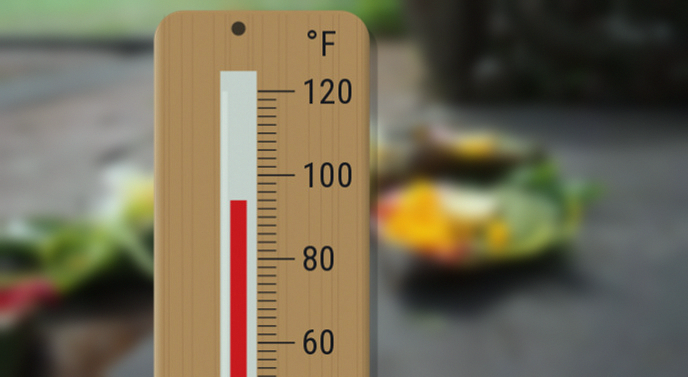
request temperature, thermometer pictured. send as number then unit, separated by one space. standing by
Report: 94 °F
